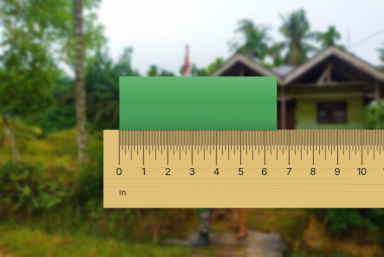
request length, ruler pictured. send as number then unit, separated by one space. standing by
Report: 6.5 in
